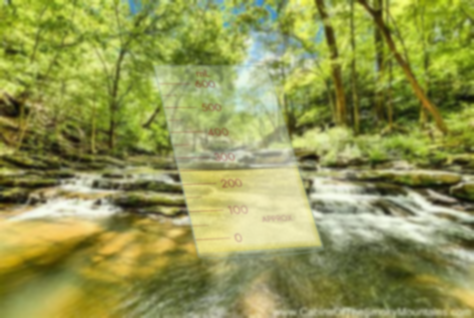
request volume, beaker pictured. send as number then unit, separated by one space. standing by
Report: 250 mL
